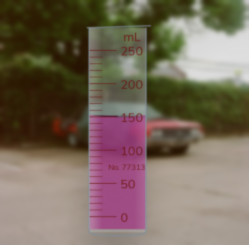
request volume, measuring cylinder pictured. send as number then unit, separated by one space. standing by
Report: 150 mL
